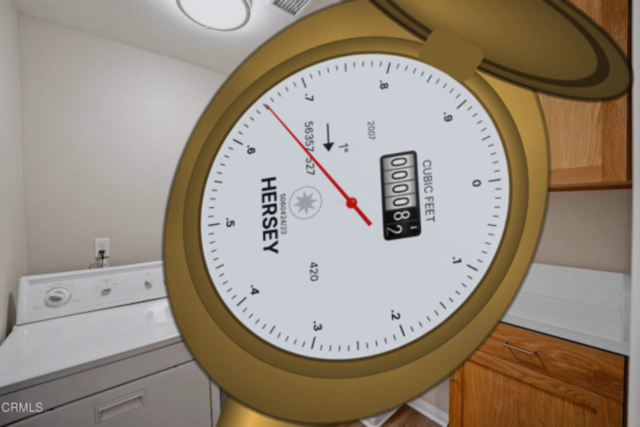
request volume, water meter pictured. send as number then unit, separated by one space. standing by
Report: 81.65 ft³
